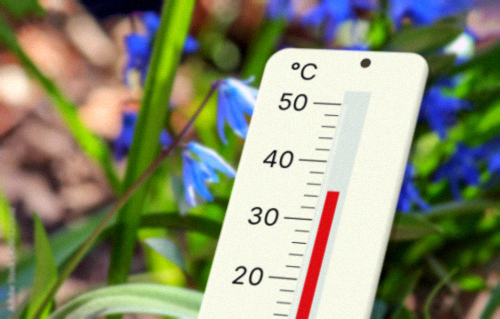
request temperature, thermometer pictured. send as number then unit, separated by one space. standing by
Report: 35 °C
